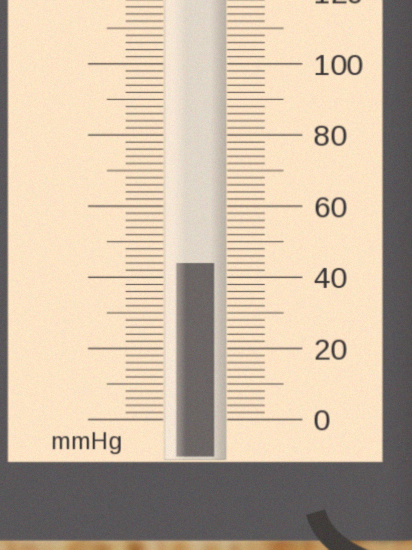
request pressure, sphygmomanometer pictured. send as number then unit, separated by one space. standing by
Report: 44 mmHg
